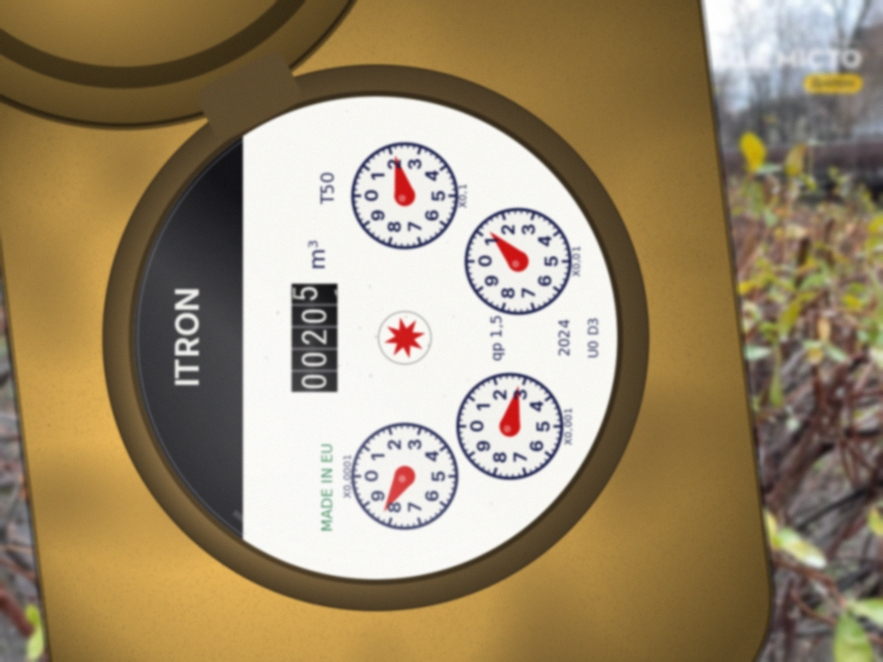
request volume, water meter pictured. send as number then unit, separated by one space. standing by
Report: 205.2128 m³
